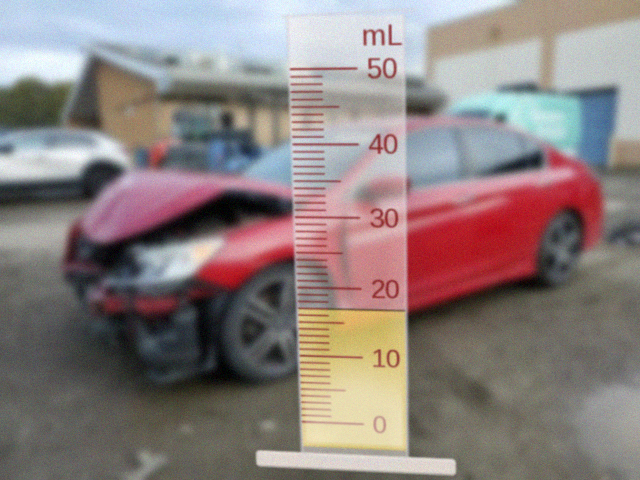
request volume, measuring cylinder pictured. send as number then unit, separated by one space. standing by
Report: 17 mL
